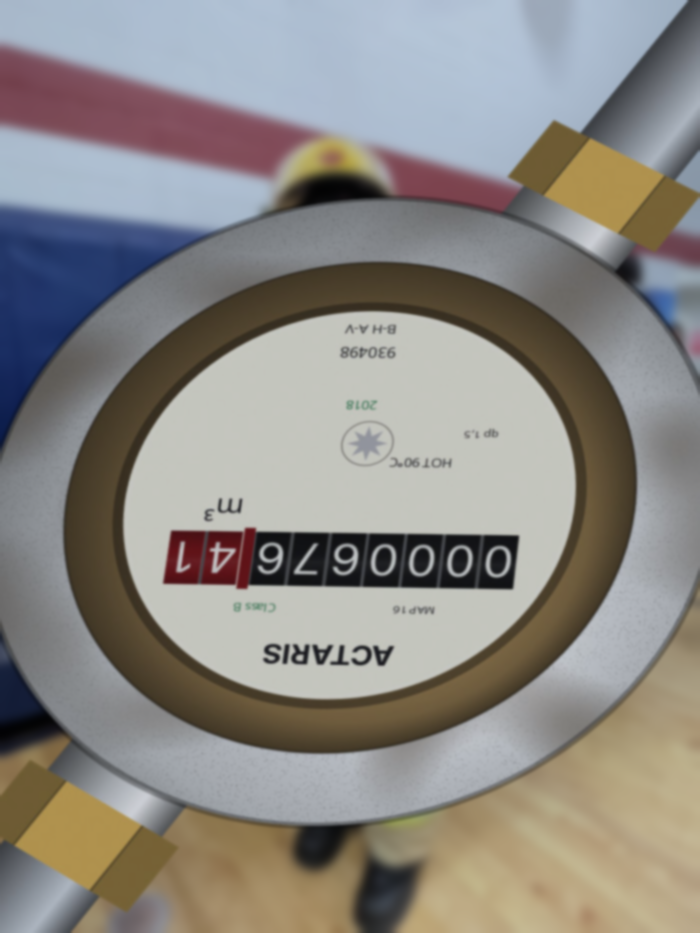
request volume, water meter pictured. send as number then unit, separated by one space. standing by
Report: 676.41 m³
